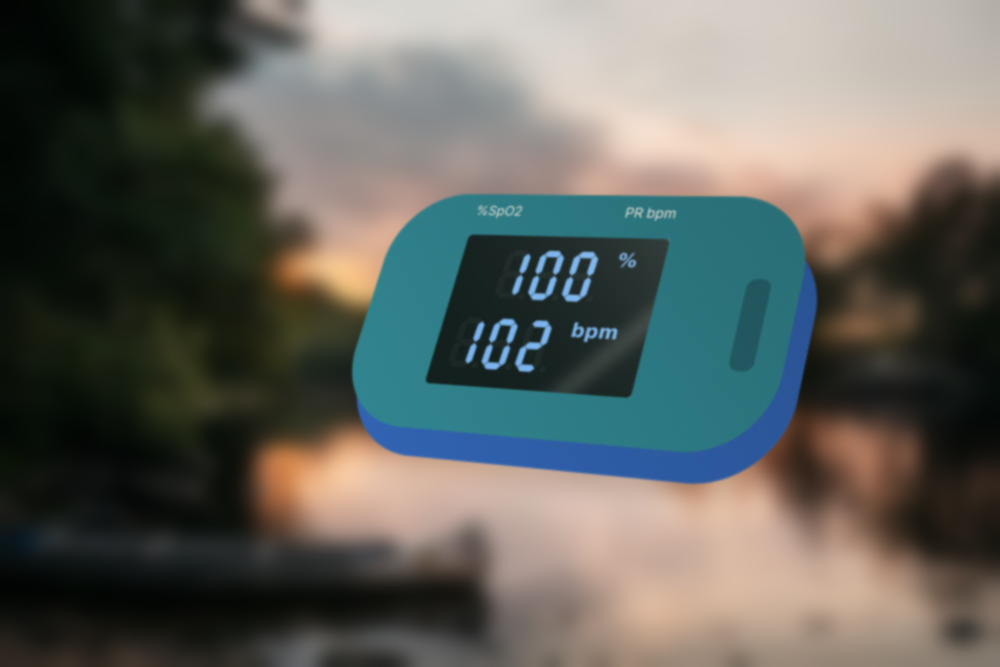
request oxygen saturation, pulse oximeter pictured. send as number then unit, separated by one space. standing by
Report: 100 %
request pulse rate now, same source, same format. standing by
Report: 102 bpm
